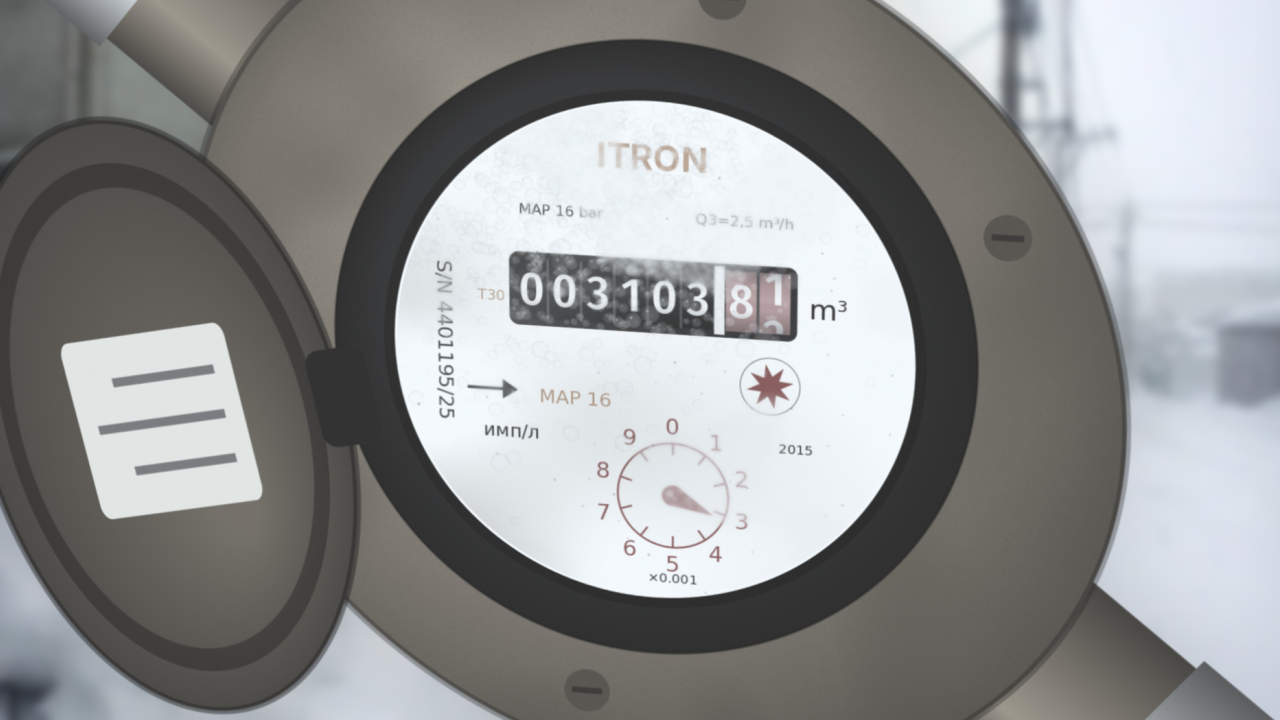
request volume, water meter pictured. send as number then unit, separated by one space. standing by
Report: 3103.813 m³
